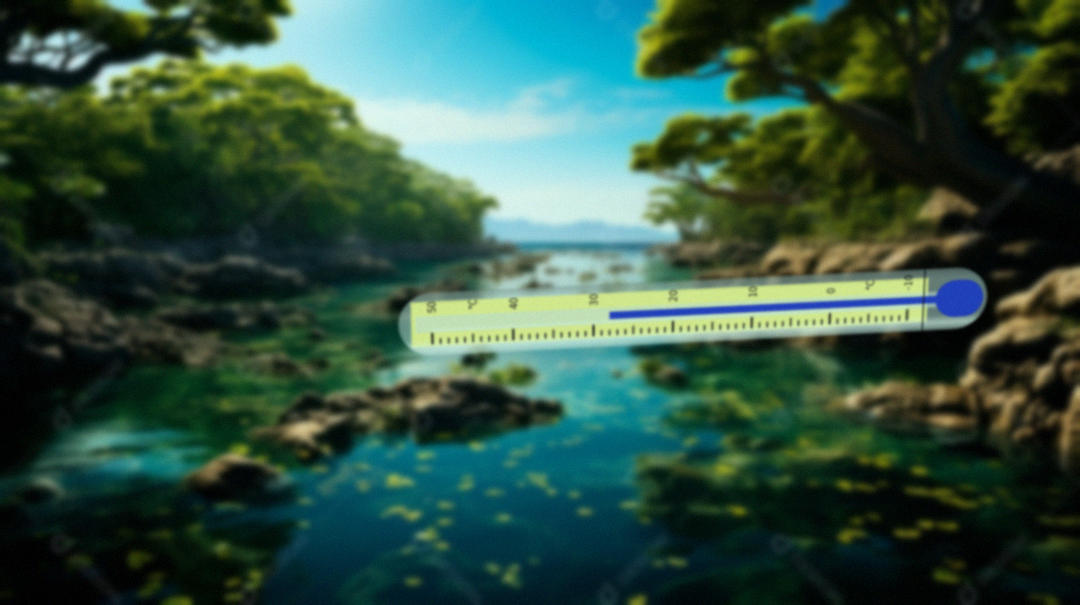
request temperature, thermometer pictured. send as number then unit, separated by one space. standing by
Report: 28 °C
